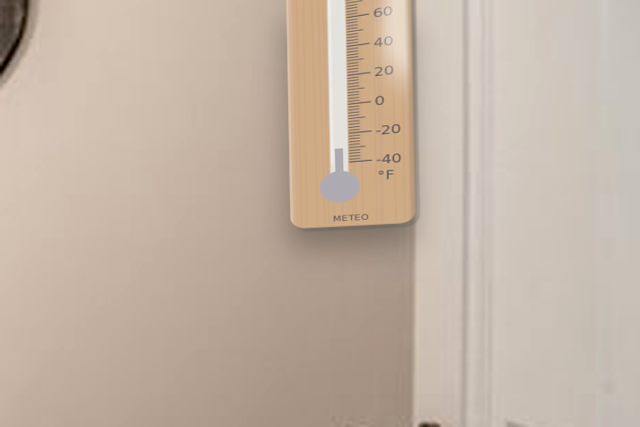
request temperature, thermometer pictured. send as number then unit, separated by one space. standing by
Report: -30 °F
